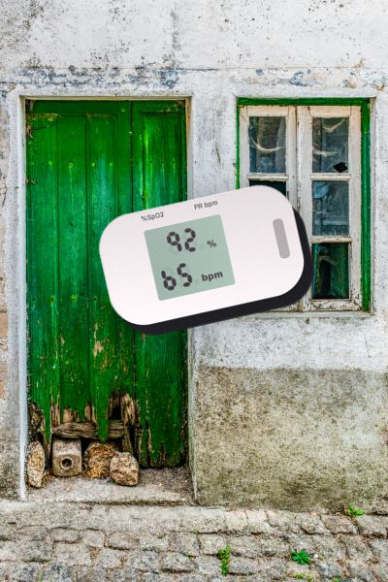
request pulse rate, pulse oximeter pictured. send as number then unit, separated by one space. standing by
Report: 65 bpm
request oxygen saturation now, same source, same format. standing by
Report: 92 %
